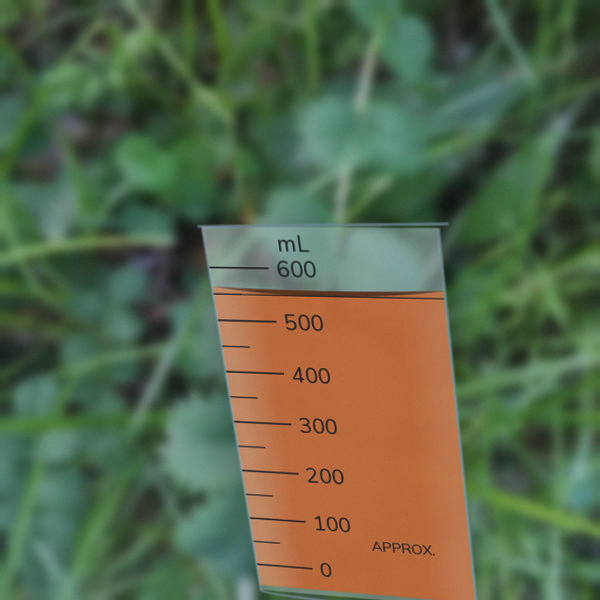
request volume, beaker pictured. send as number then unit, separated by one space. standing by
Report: 550 mL
